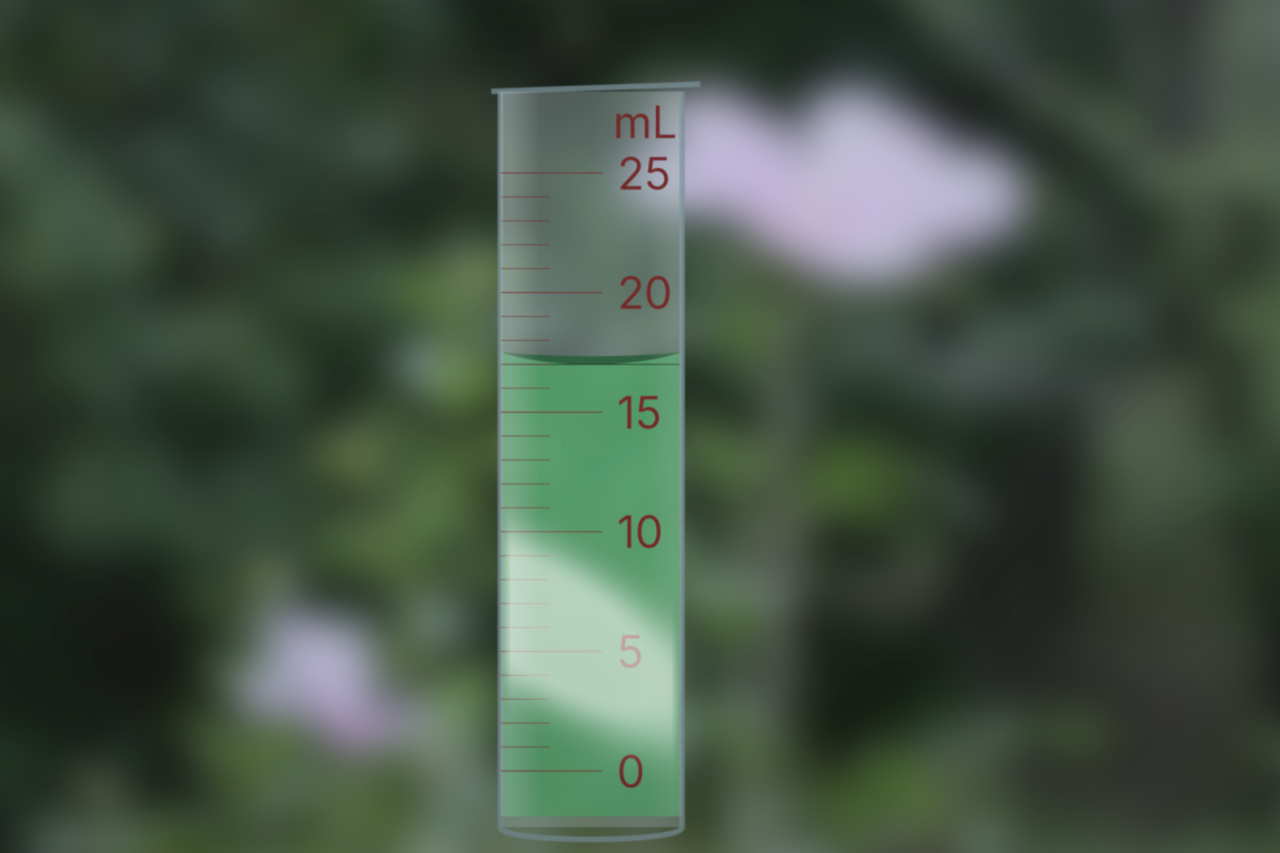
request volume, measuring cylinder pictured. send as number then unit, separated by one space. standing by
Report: 17 mL
